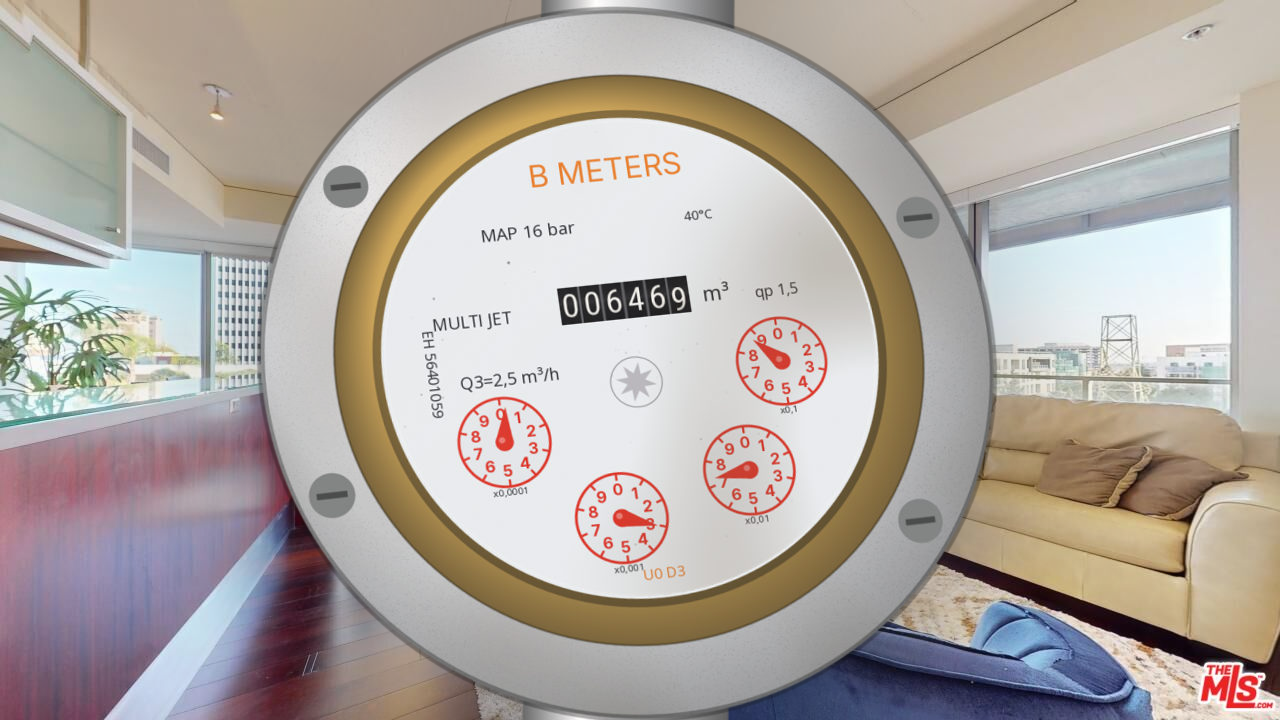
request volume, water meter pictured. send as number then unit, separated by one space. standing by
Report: 6468.8730 m³
